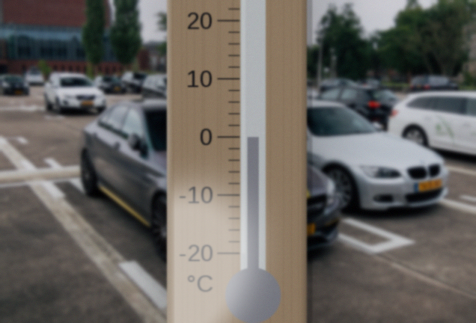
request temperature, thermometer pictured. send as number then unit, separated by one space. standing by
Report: 0 °C
